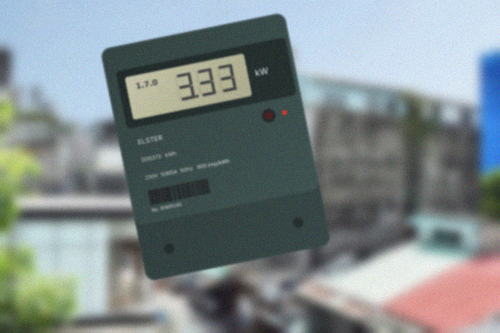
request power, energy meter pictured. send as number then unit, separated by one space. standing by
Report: 3.33 kW
